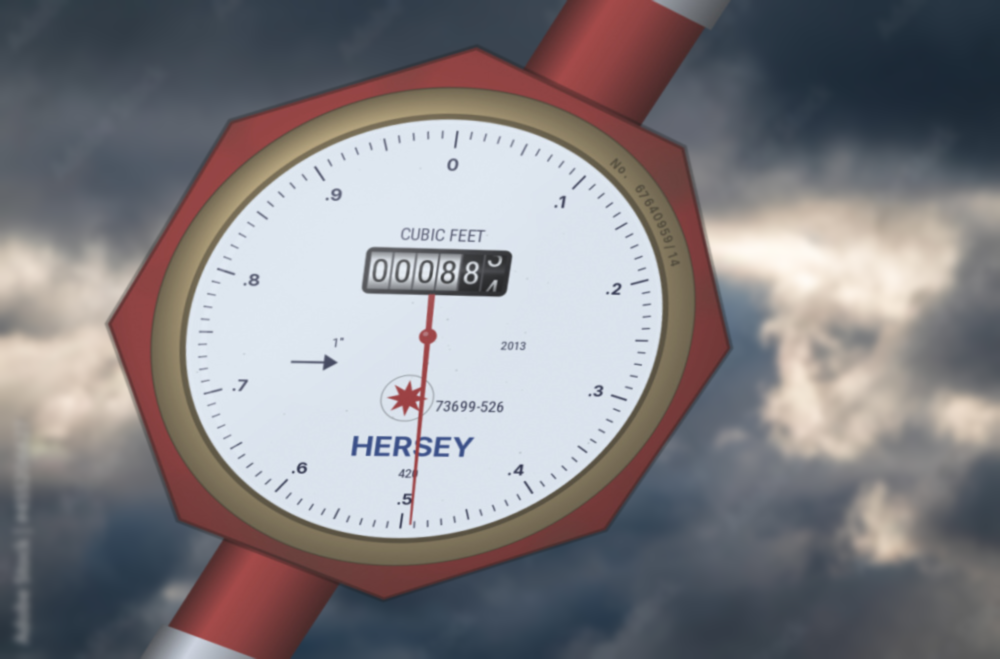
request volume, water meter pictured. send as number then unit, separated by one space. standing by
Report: 883.49 ft³
